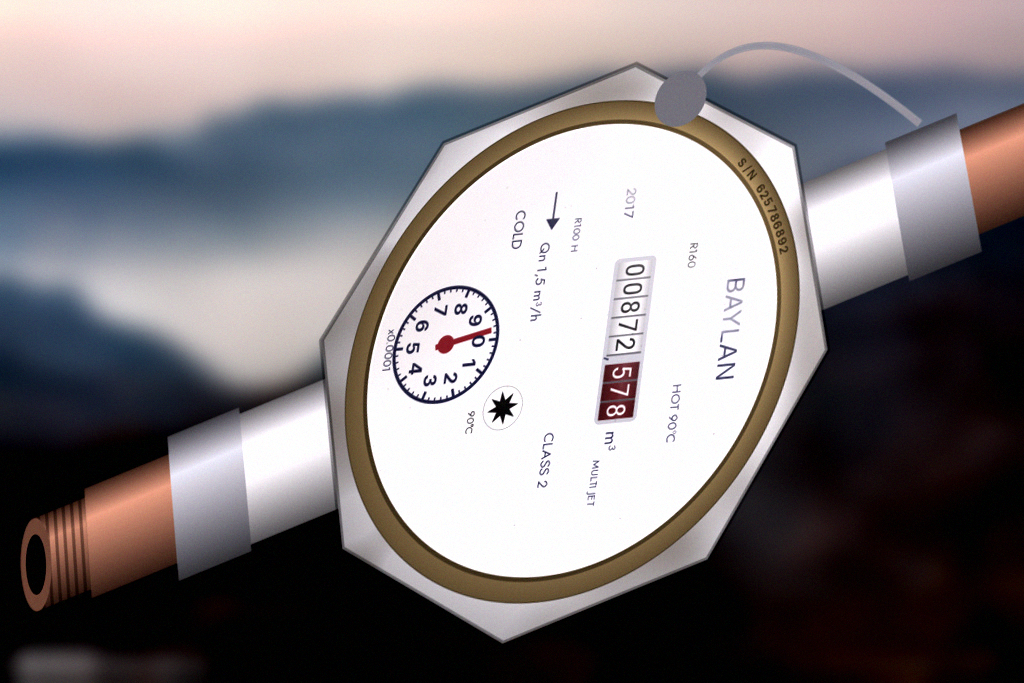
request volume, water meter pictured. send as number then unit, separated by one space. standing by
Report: 872.5779 m³
